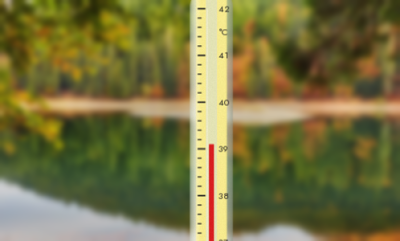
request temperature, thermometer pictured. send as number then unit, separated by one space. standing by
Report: 39.1 °C
